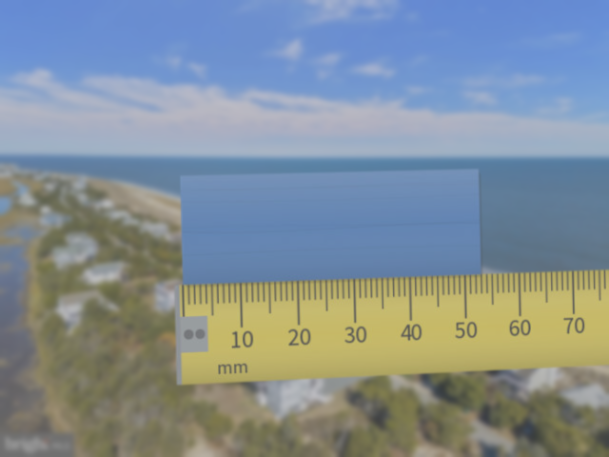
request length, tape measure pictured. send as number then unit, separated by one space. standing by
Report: 53 mm
